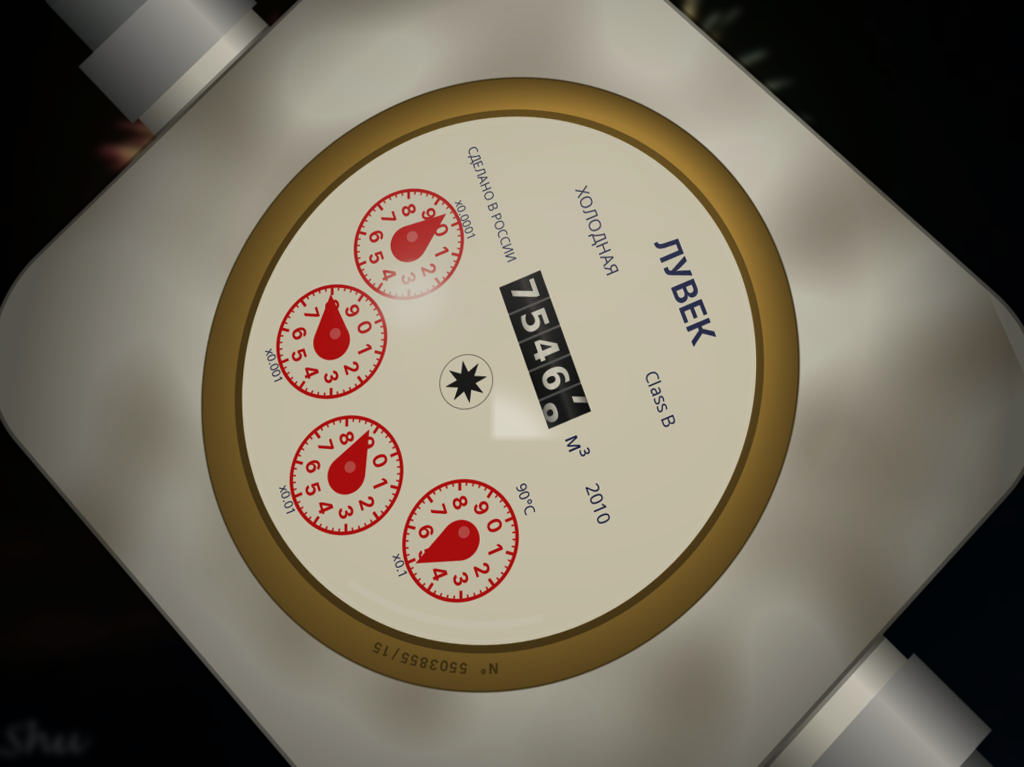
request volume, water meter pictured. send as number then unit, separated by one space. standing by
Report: 75467.4879 m³
